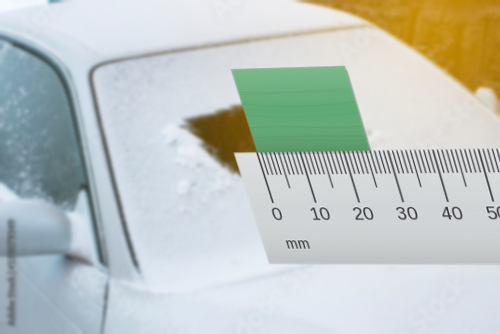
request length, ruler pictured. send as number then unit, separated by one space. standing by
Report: 26 mm
